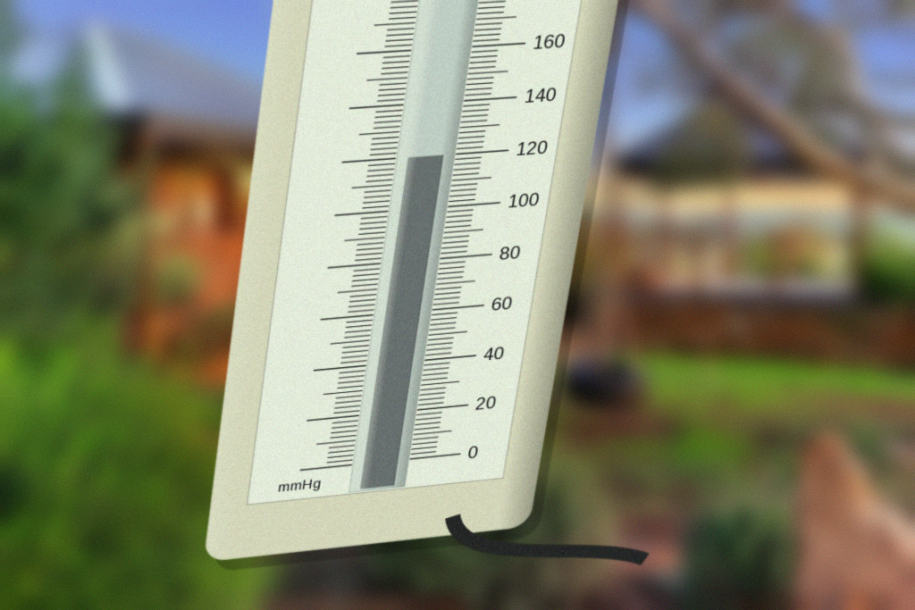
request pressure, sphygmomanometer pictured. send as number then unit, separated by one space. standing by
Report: 120 mmHg
